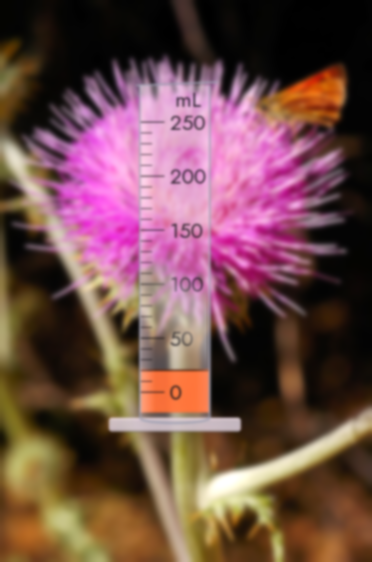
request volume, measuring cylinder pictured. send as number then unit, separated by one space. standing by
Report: 20 mL
